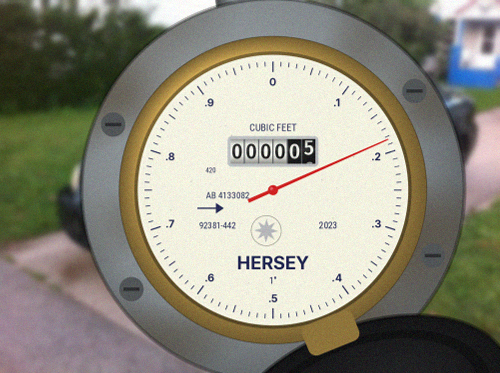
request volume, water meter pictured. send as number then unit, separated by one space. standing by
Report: 5.18 ft³
